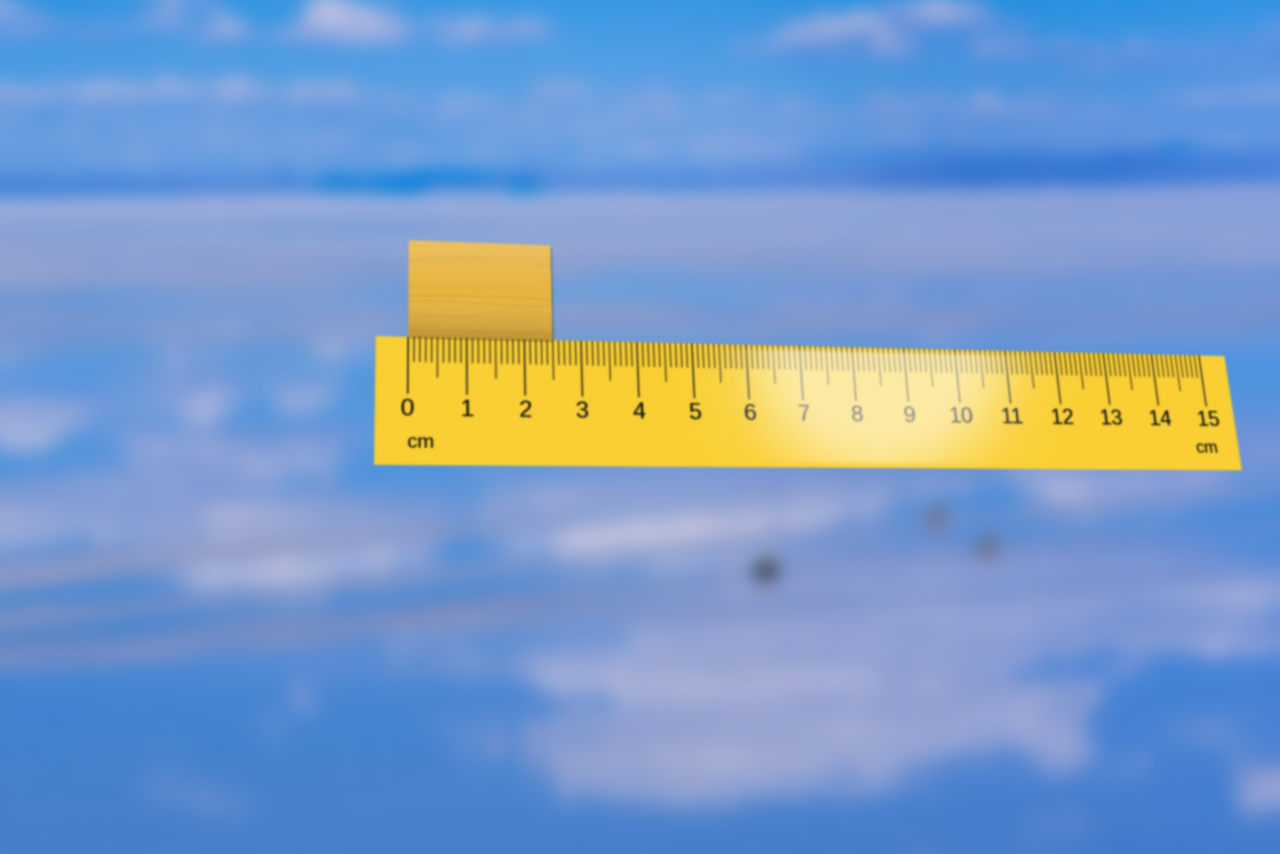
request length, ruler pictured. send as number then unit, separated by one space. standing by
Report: 2.5 cm
